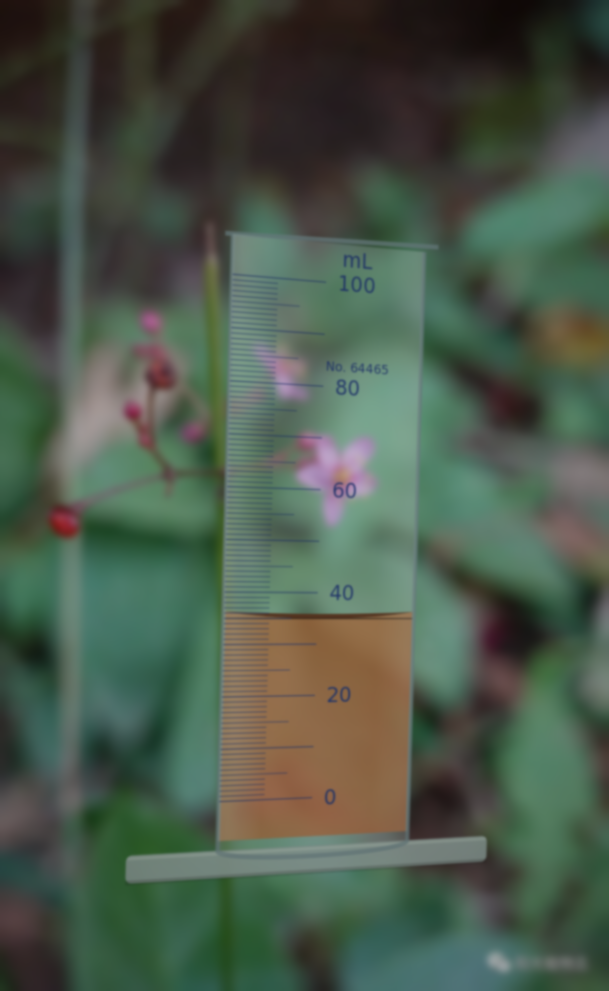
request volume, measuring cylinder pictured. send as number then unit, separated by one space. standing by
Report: 35 mL
